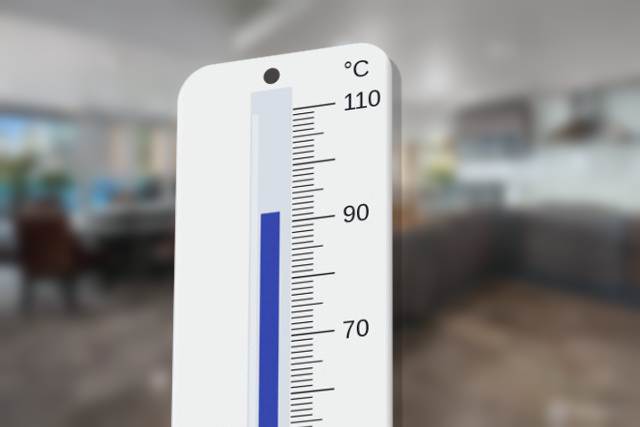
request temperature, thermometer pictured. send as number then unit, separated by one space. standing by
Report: 92 °C
